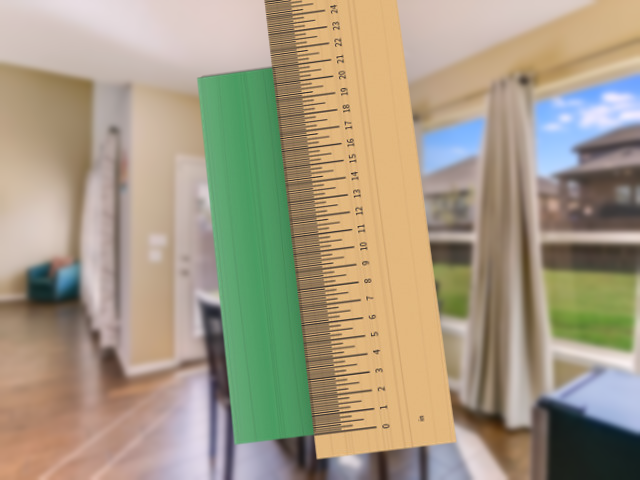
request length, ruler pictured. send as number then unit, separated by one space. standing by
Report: 21 in
